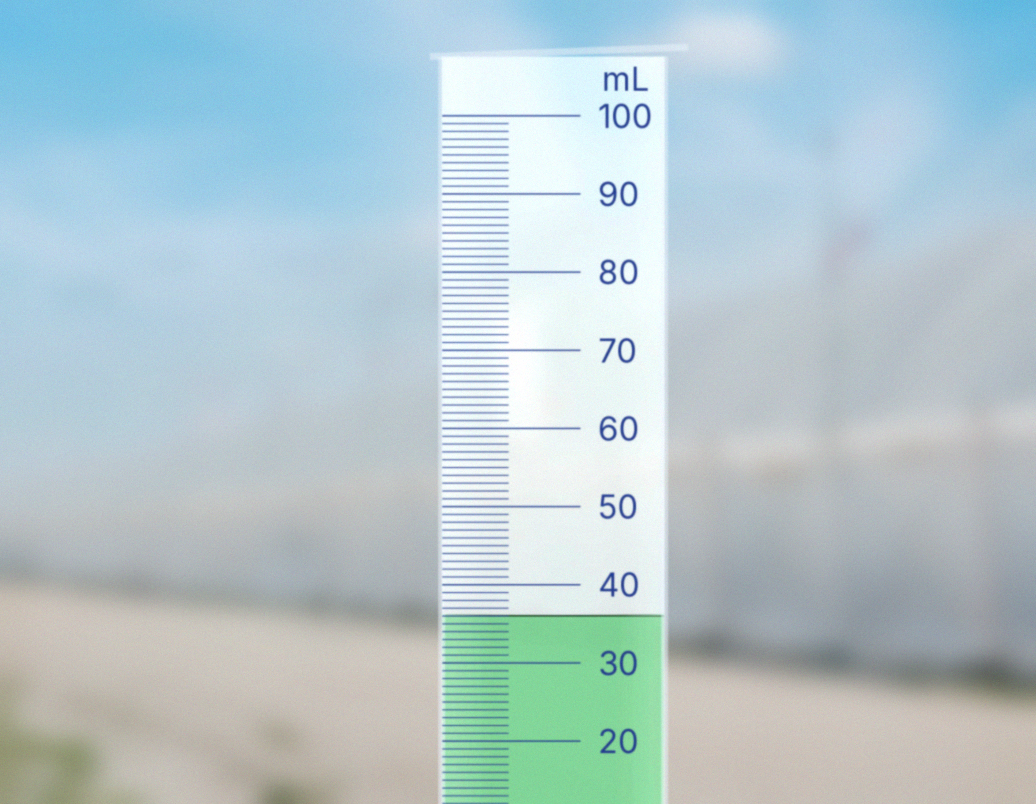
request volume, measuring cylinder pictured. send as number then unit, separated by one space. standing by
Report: 36 mL
